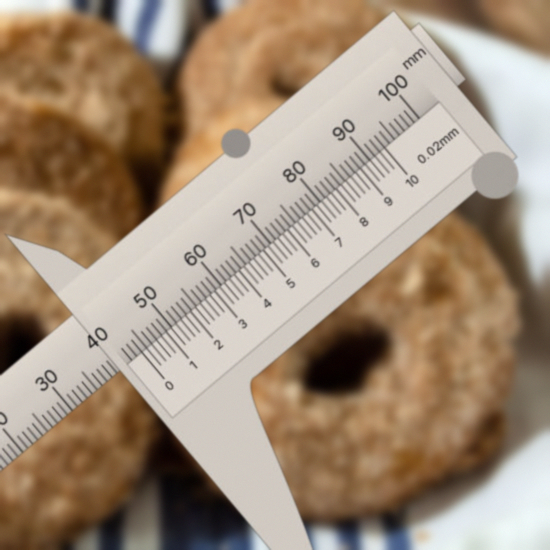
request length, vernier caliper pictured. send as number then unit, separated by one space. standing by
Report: 44.0 mm
